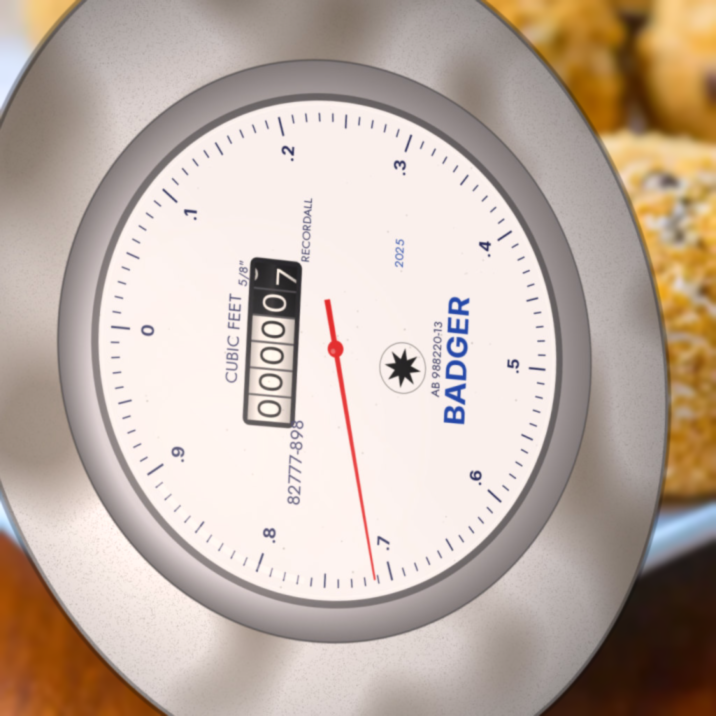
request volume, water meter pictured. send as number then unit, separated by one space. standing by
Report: 6.71 ft³
